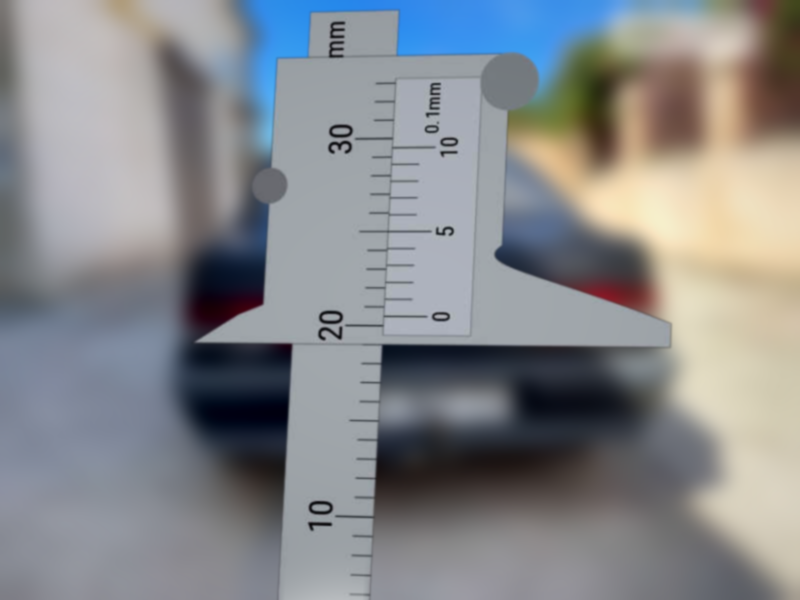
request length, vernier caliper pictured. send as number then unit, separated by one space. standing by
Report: 20.5 mm
